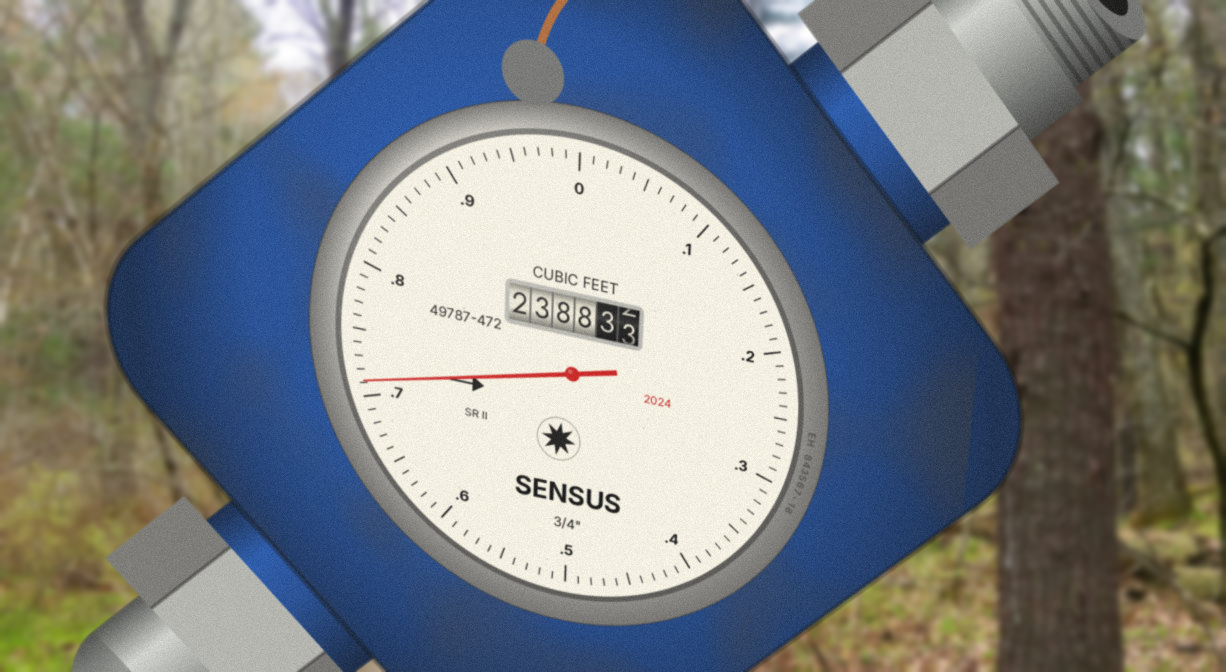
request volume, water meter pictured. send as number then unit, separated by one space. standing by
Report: 238832.71 ft³
